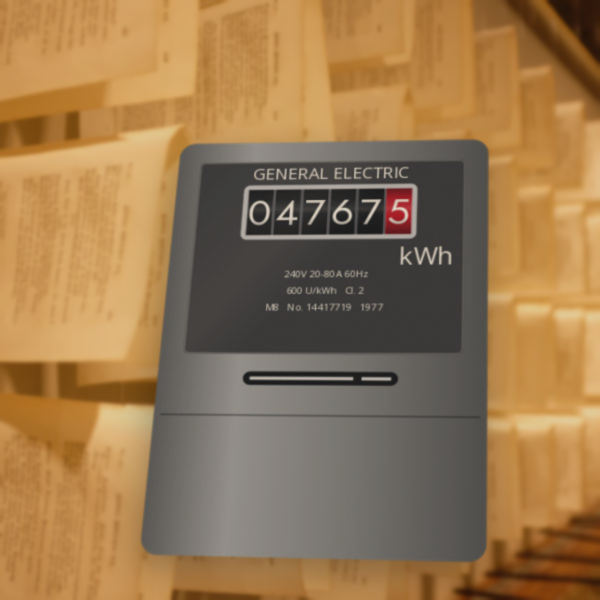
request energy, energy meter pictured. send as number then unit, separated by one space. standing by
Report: 4767.5 kWh
